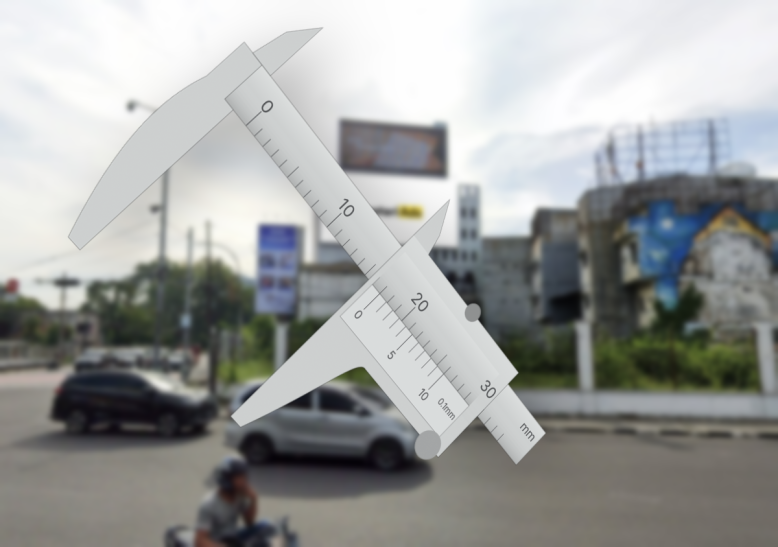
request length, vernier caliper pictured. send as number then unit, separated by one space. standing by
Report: 17.0 mm
